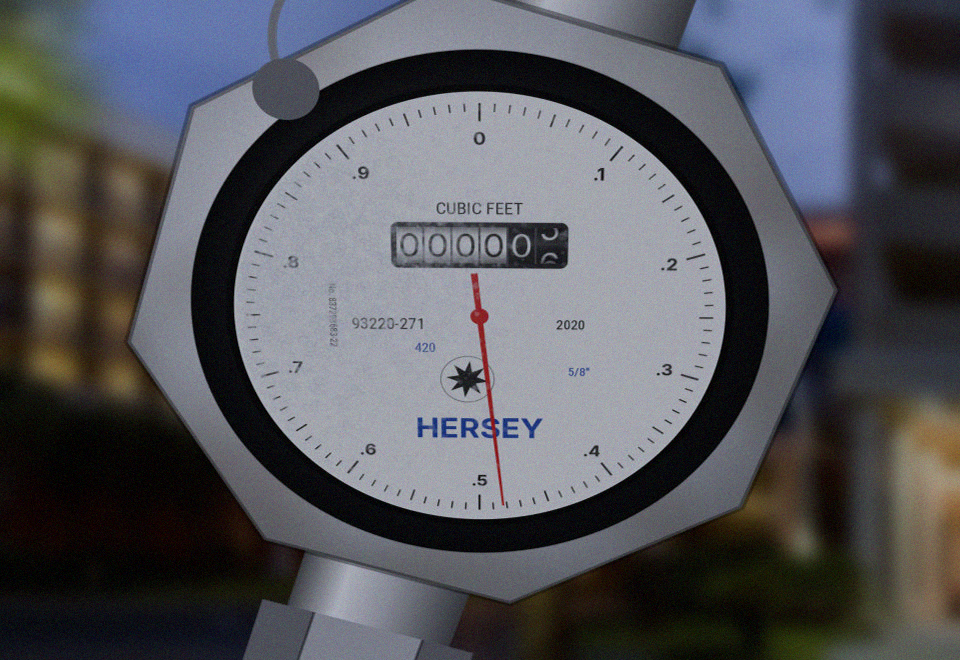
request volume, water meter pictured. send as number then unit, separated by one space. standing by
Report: 5.48 ft³
